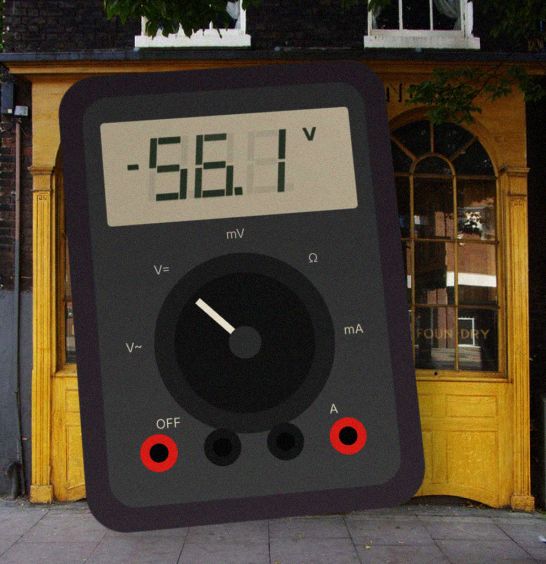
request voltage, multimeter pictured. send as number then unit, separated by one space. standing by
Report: -56.1 V
